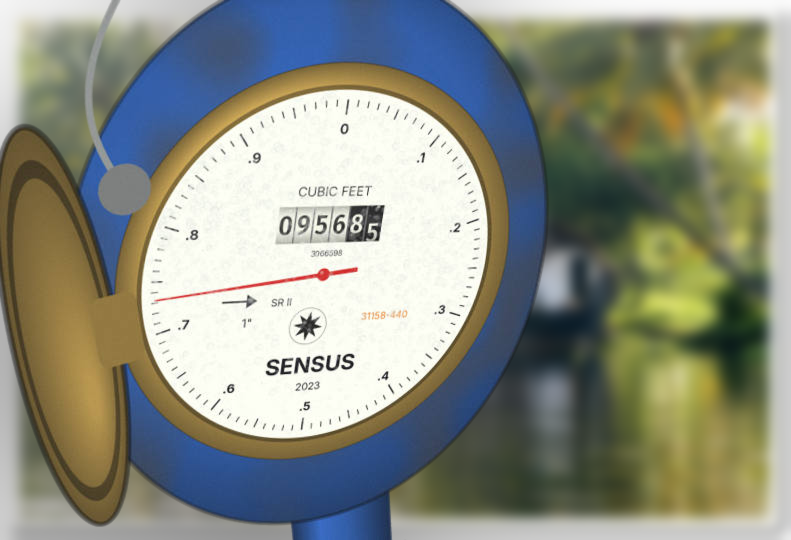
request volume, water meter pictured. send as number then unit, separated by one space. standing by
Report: 95684.73 ft³
